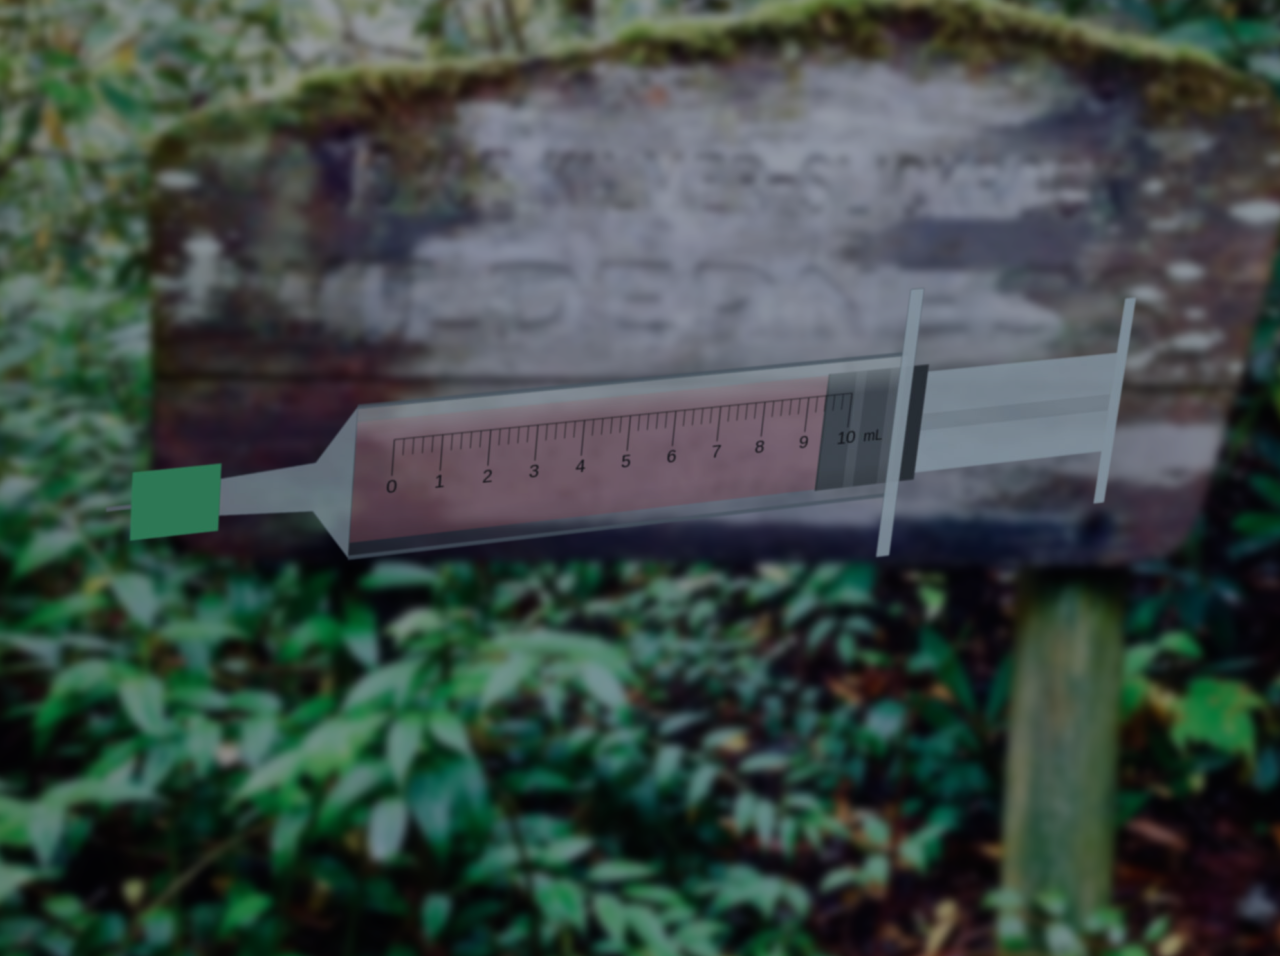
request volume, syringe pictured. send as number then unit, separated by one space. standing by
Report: 9.4 mL
